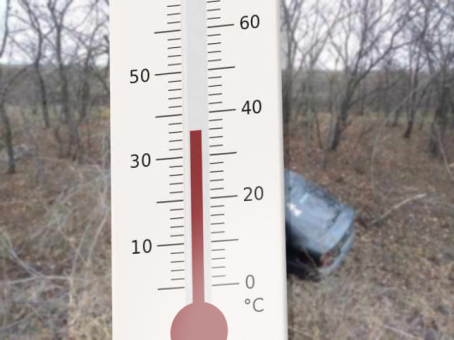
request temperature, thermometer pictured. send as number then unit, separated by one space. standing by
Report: 36 °C
